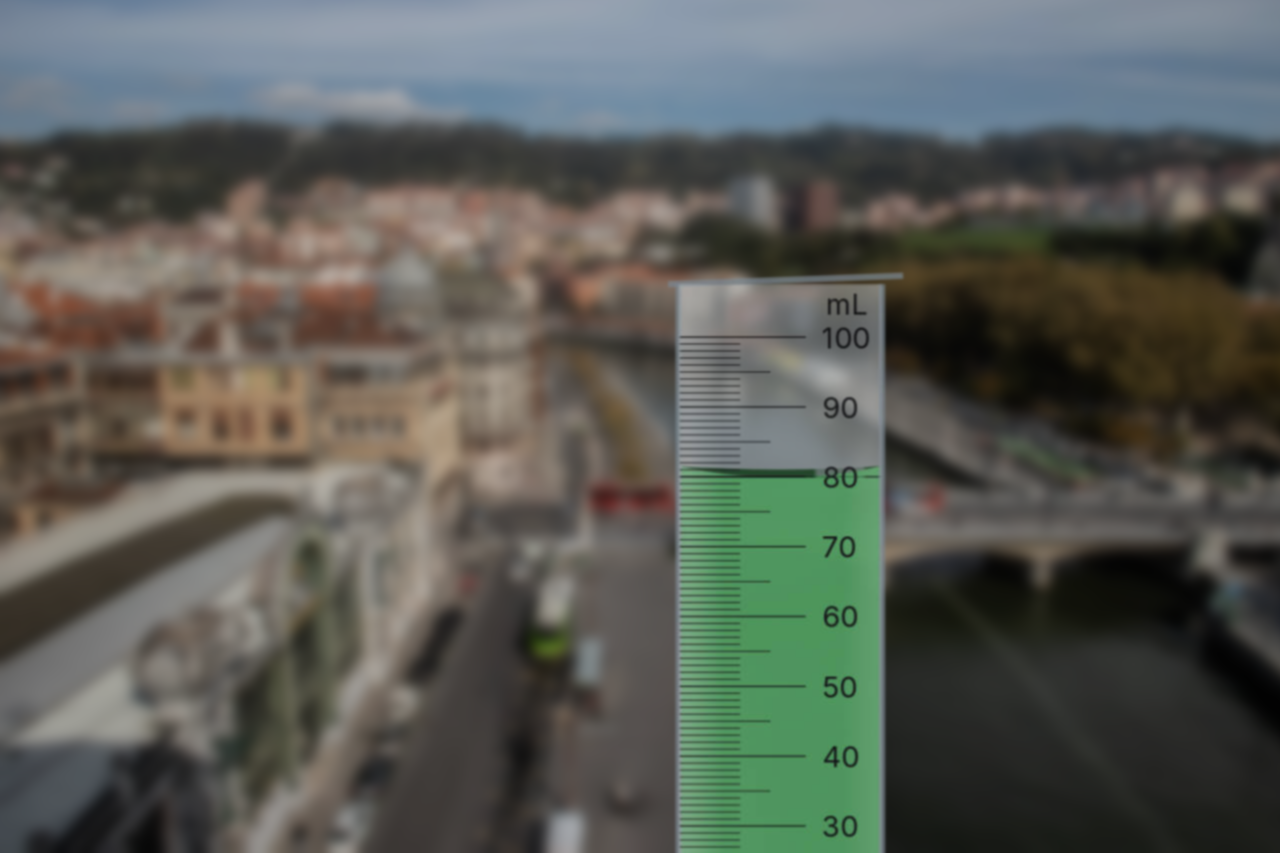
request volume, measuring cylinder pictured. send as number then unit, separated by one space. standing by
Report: 80 mL
